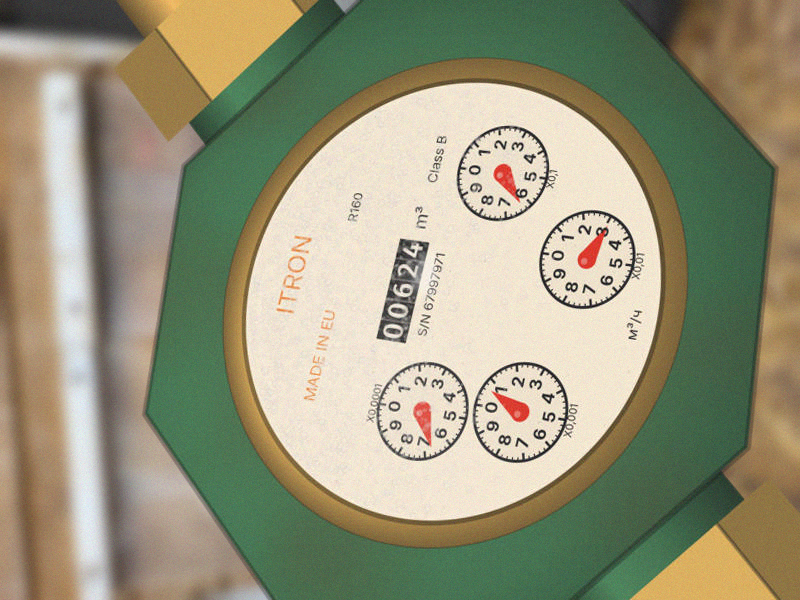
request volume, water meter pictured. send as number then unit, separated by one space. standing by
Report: 624.6306 m³
